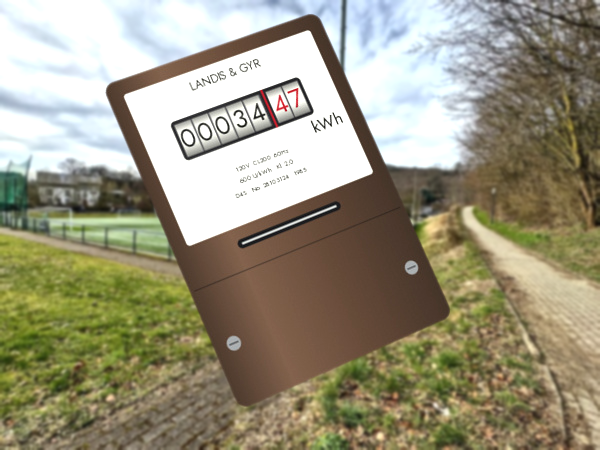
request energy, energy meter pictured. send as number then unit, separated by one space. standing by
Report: 34.47 kWh
